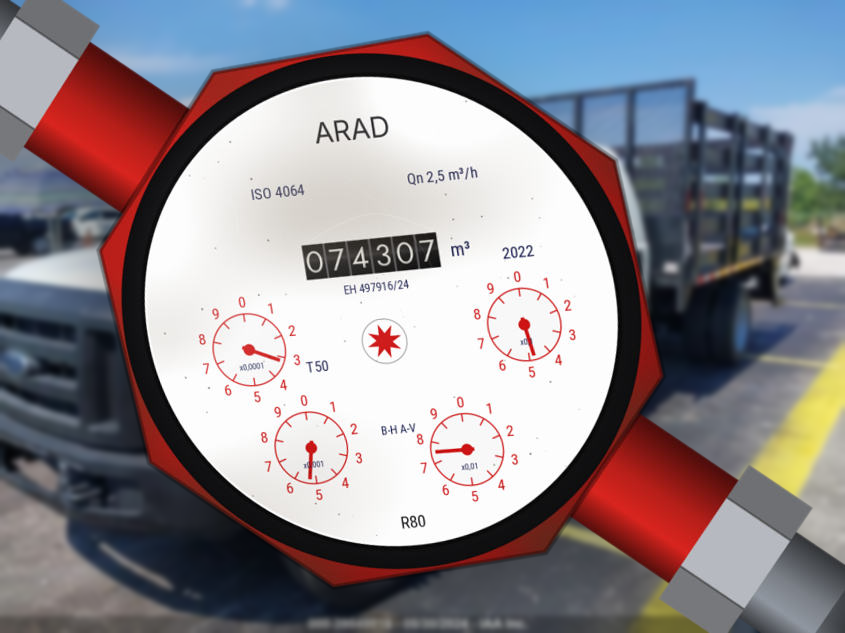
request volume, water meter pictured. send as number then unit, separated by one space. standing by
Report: 74307.4753 m³
